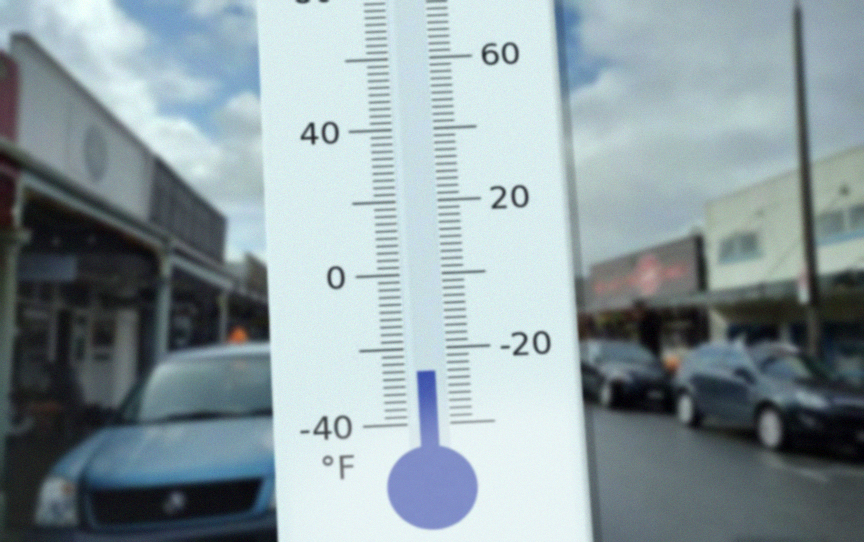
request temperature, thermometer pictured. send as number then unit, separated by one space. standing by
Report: -26 °F
